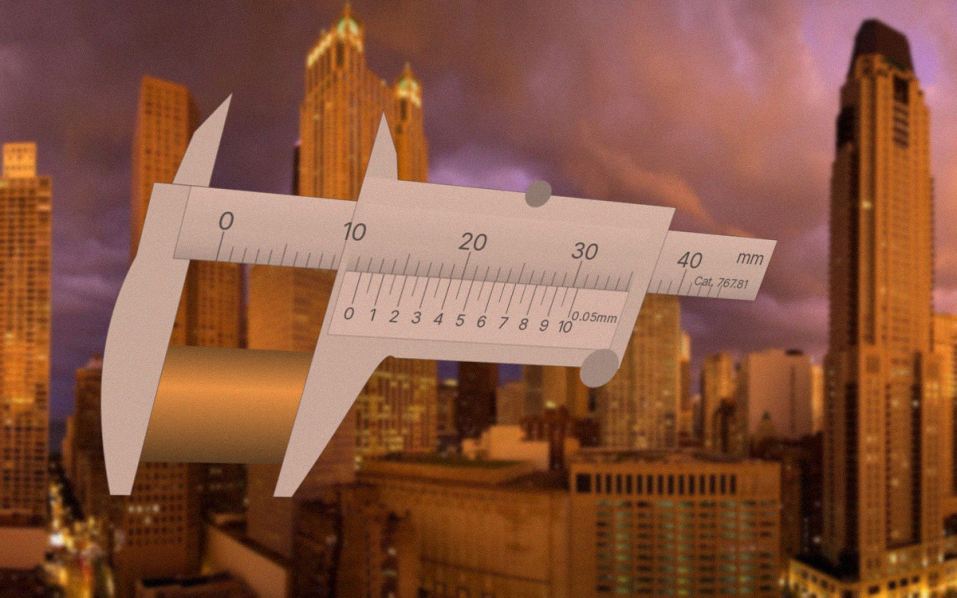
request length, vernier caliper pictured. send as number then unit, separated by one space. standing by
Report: 11.5 mm
